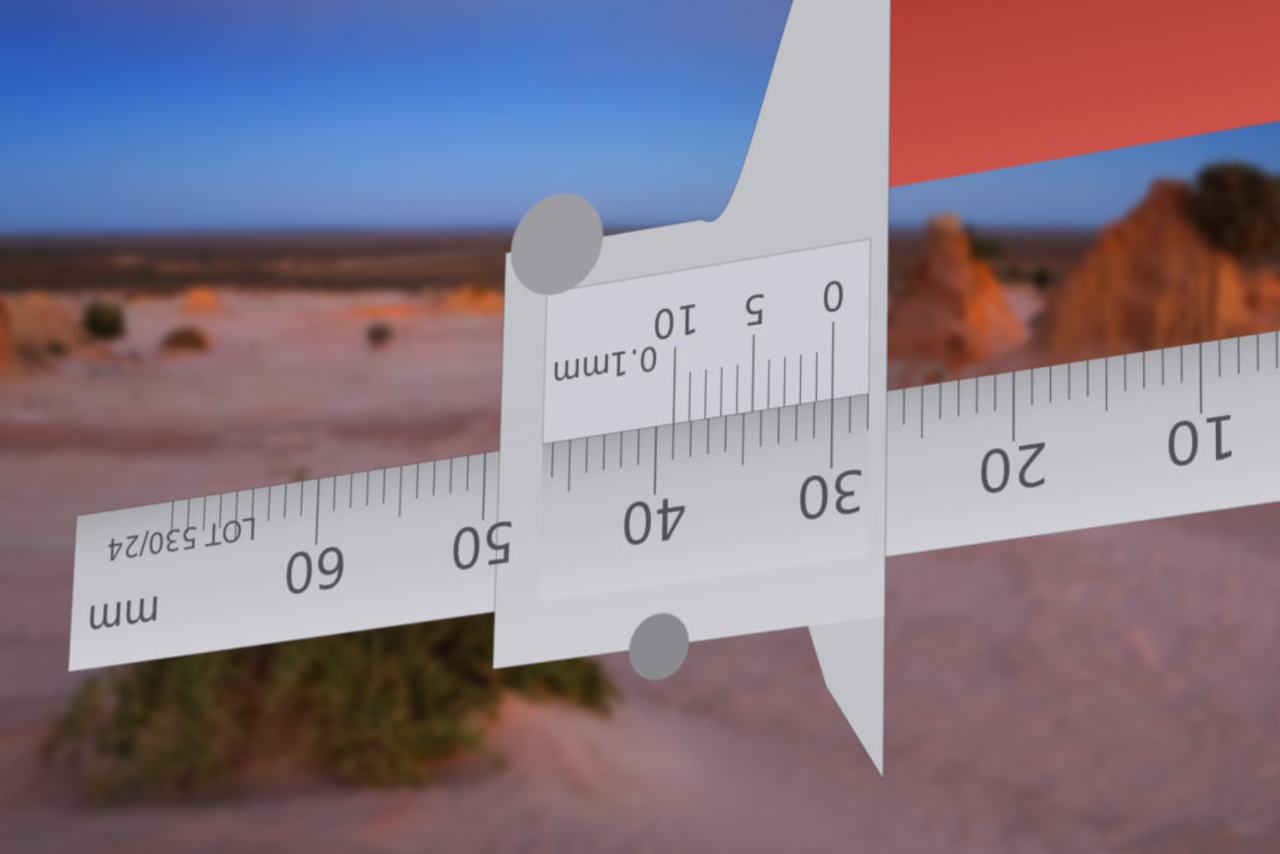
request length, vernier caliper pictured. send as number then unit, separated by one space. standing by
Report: 30.0 mm
